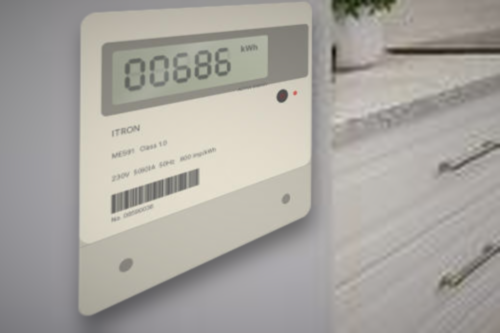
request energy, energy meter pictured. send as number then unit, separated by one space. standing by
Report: 686 kWh
